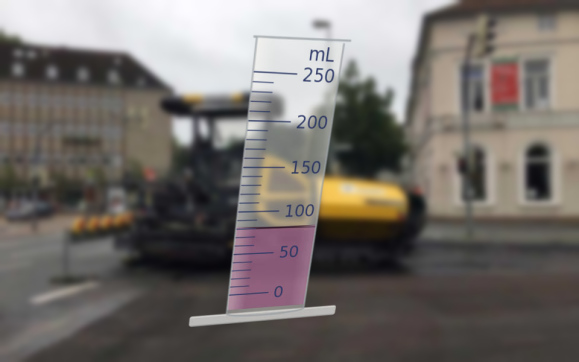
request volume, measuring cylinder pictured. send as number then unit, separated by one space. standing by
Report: 80 mL
